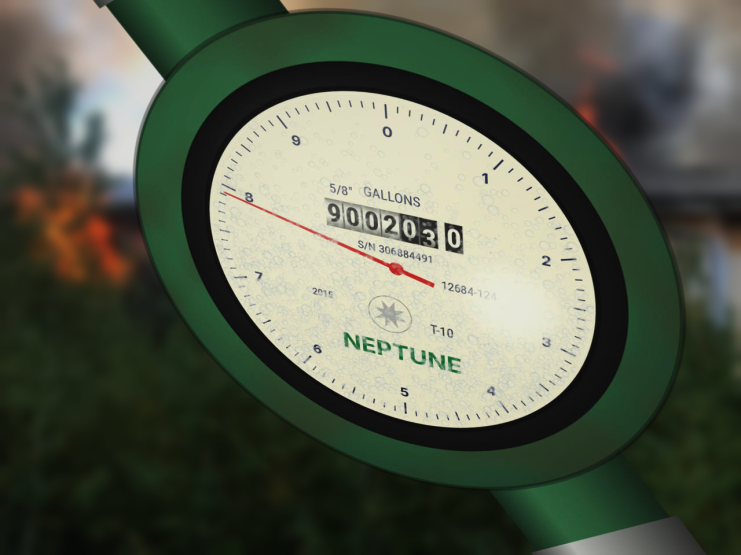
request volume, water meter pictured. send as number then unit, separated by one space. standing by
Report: 9002027.9 gal
